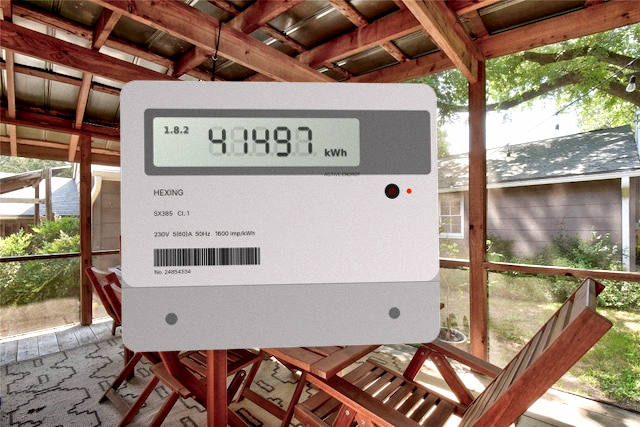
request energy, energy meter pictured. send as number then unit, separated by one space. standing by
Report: 41497 kWh
